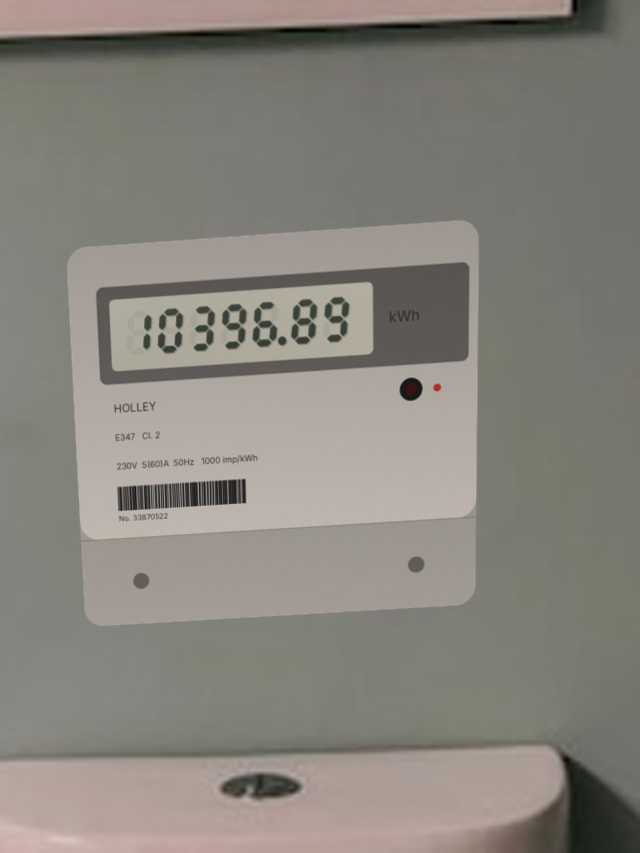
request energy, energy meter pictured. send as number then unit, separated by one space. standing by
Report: 10396.89 kWh
